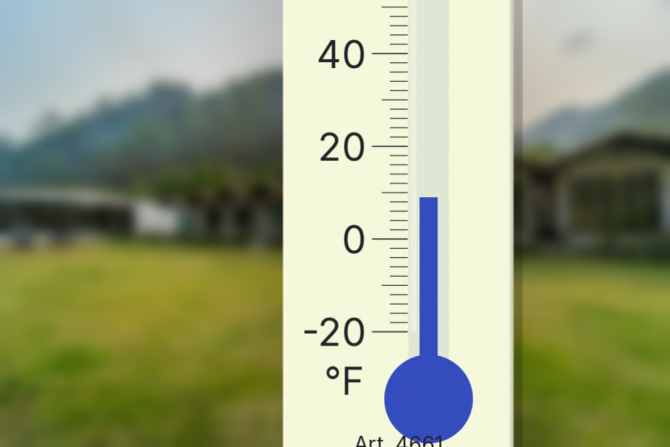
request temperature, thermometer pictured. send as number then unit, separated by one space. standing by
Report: 9 °F
